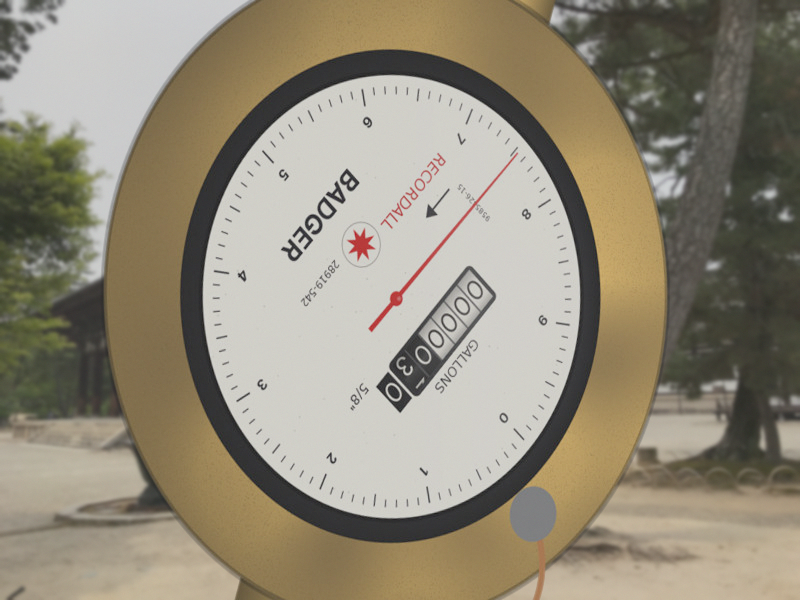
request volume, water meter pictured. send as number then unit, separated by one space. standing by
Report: 27.5 gal
